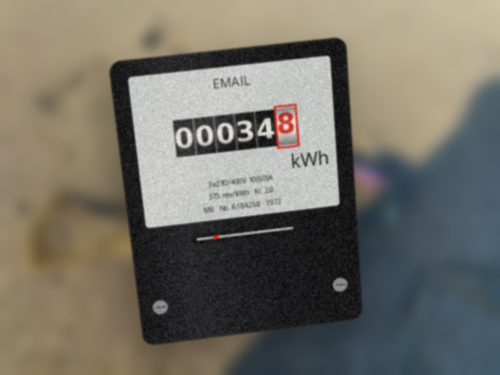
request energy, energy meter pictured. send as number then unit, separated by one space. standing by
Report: 34.8 kWh
